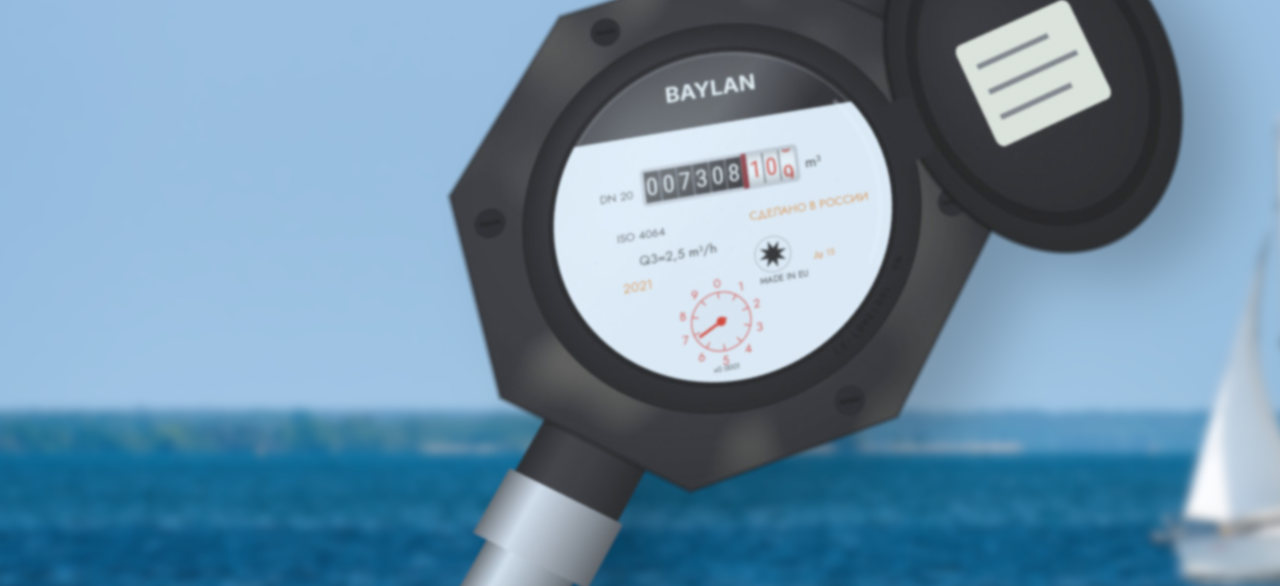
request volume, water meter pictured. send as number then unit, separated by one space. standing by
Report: 7308.1086 m³
